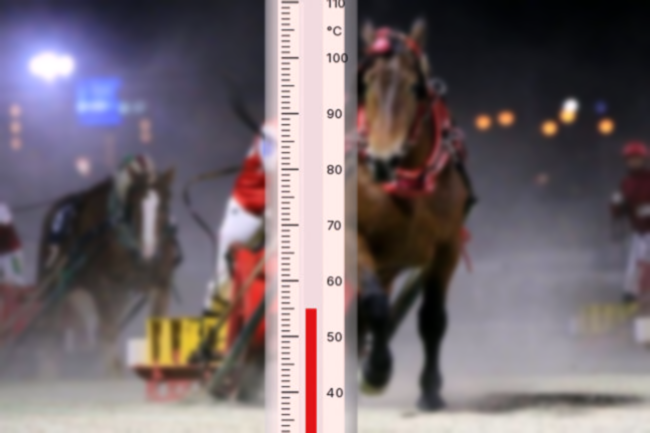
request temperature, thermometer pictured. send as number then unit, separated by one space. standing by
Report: 55 °C
